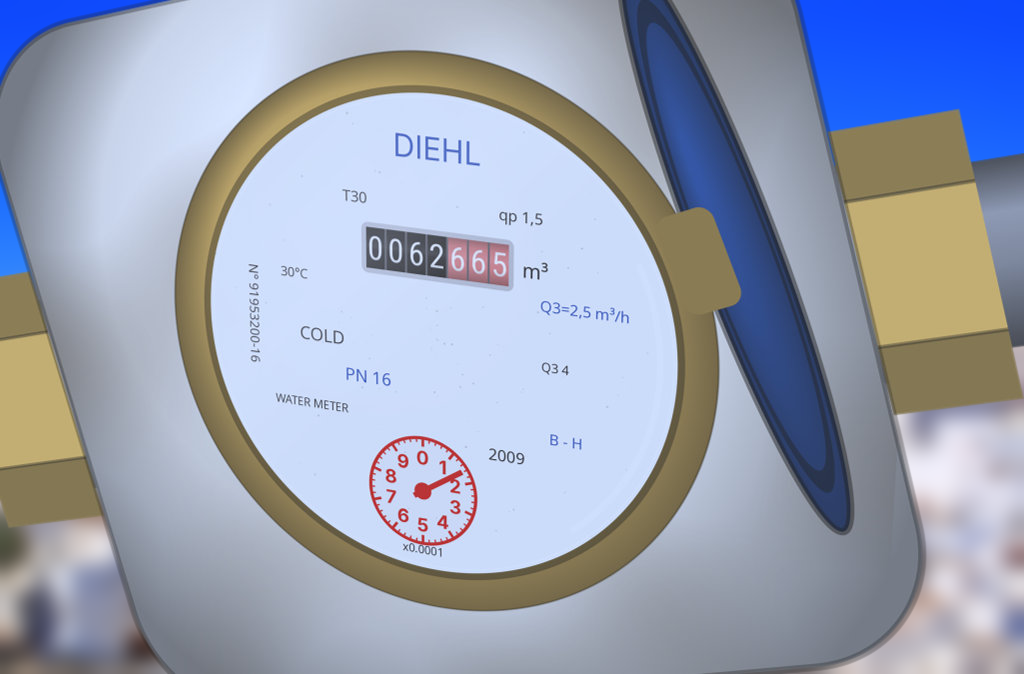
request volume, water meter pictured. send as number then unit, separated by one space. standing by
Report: 62.6651 m³
